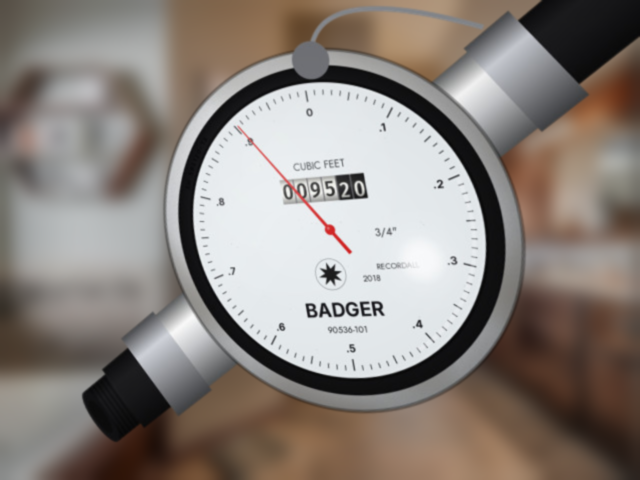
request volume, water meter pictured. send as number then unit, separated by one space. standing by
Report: 9519.90 ft³
